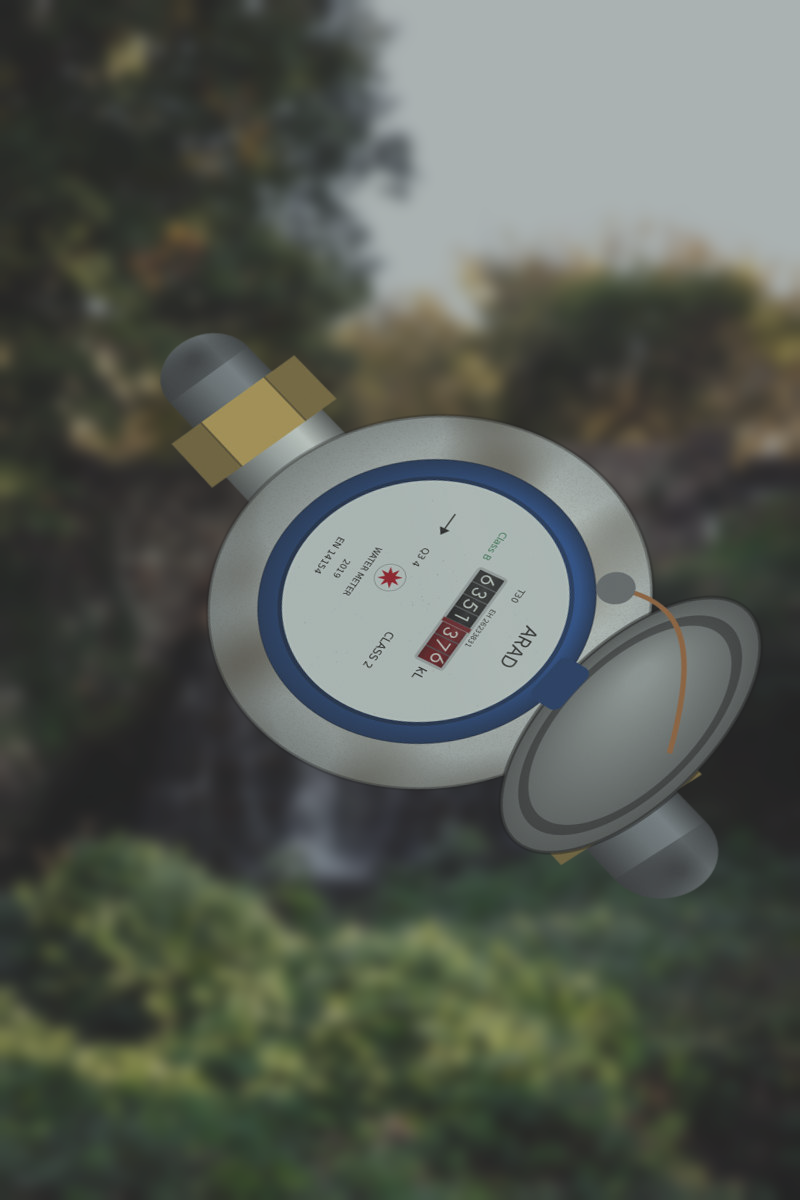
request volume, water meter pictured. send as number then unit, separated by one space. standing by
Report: 6351.376 kL
